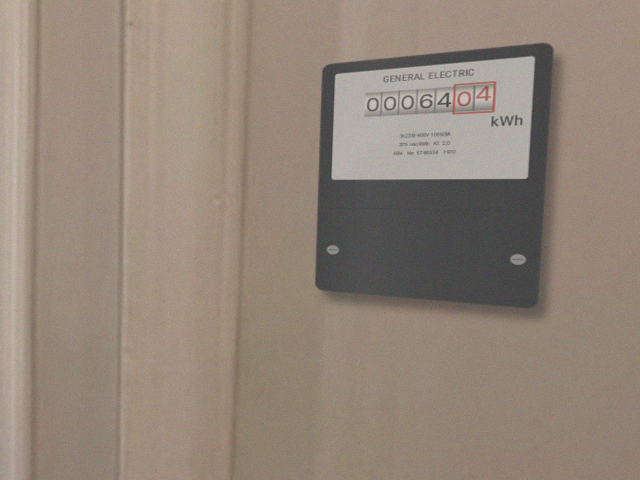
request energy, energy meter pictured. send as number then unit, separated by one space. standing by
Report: 64.04 kWh
